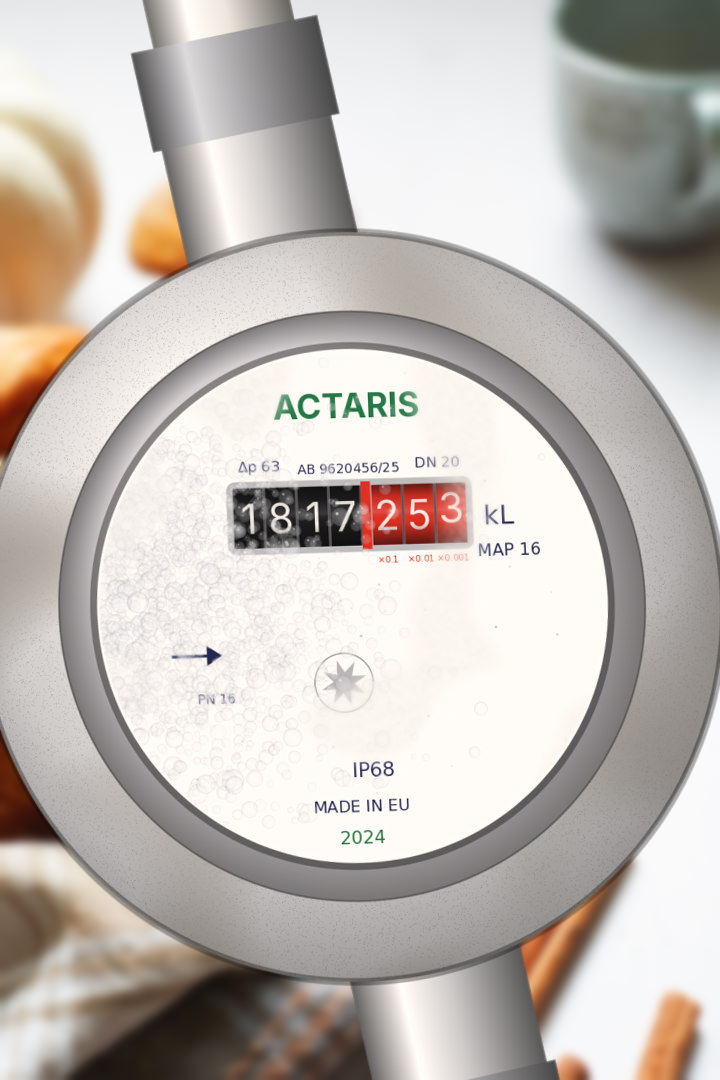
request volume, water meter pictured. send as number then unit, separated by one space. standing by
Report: 1817.253 kL
